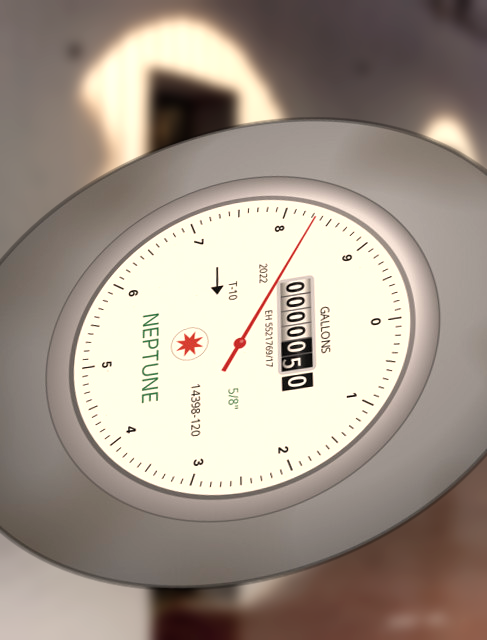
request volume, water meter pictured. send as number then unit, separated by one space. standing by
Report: 48.3 gal
